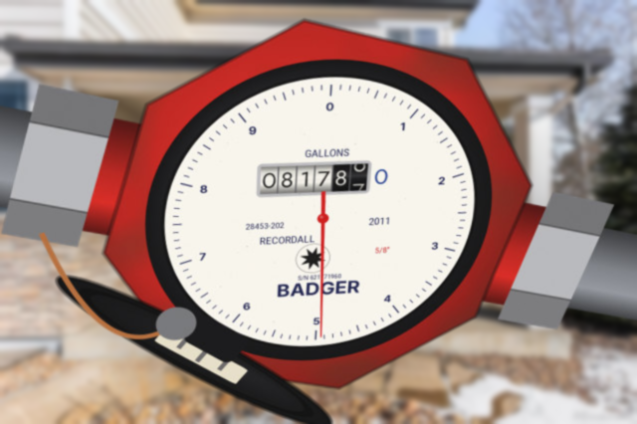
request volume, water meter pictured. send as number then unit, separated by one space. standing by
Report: 817864.9 gal
